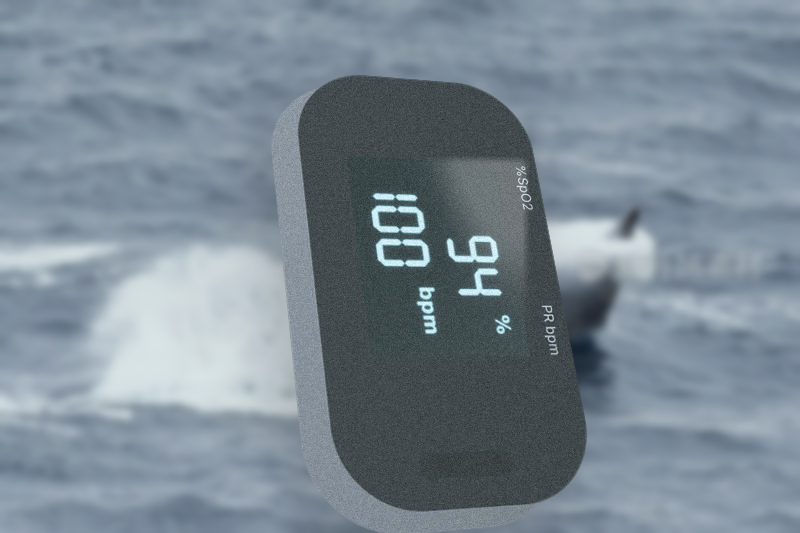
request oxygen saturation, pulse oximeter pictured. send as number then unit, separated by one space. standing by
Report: 94 %
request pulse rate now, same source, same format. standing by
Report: 100 bpm
